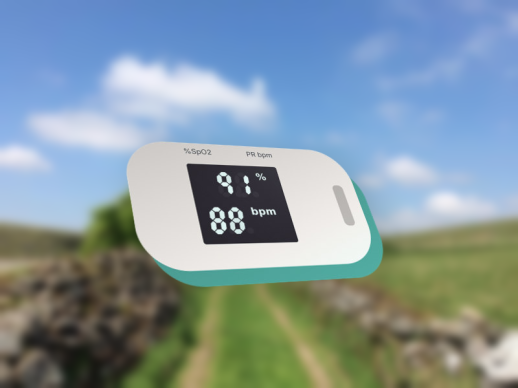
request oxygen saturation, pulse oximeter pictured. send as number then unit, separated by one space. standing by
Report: 91 %
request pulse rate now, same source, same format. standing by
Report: 88 bpm
